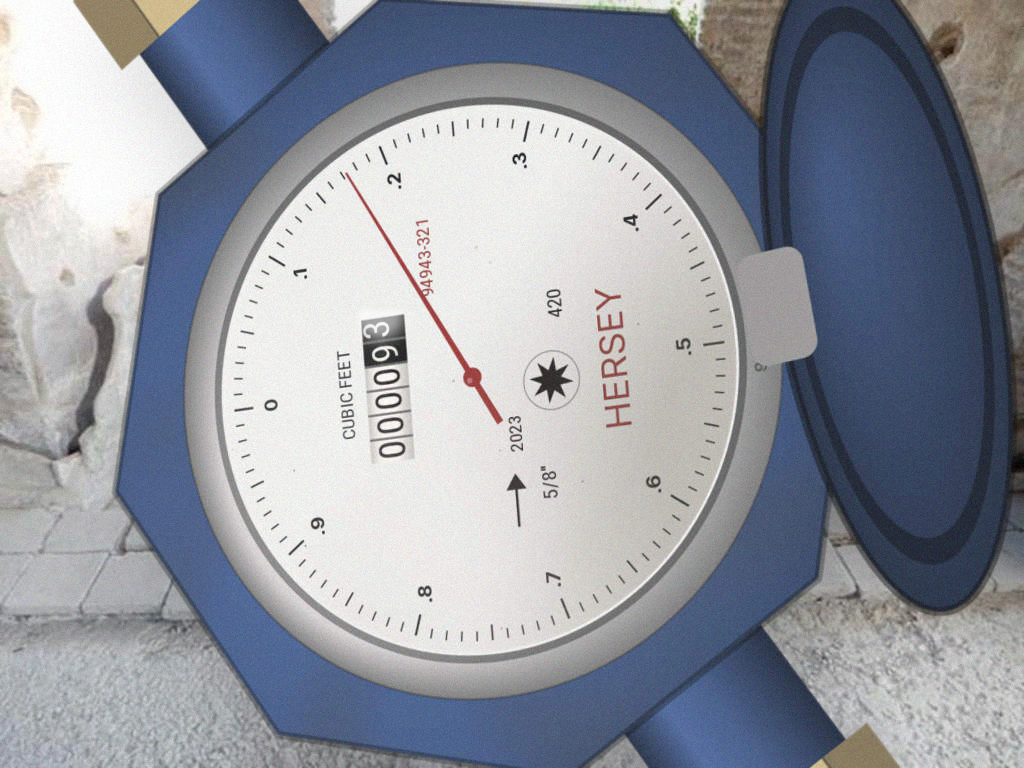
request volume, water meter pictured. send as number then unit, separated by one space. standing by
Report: 93.17 ft³
